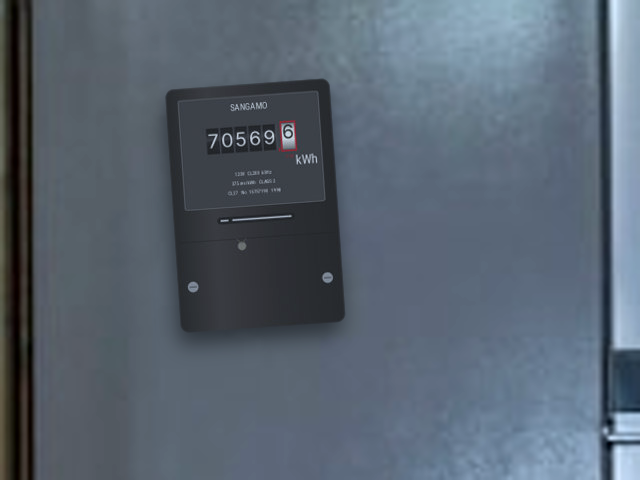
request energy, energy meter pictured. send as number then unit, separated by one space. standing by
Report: 70569.6 kWh
